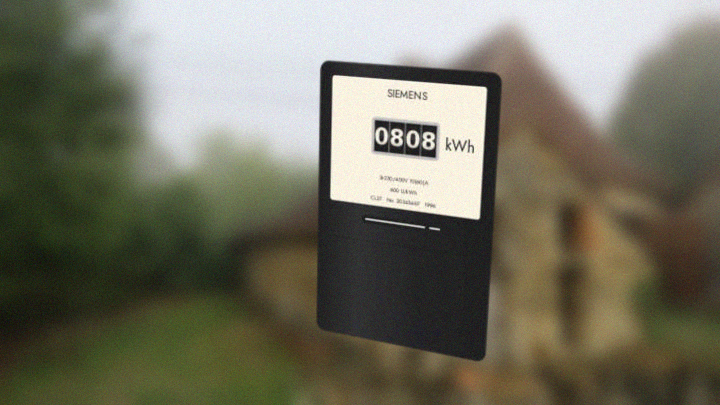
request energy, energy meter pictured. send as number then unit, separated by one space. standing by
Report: 808 kWh
